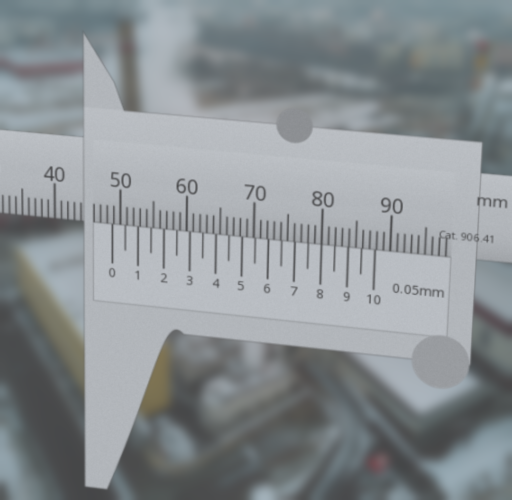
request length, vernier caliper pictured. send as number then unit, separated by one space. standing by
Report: 48.8 mm
